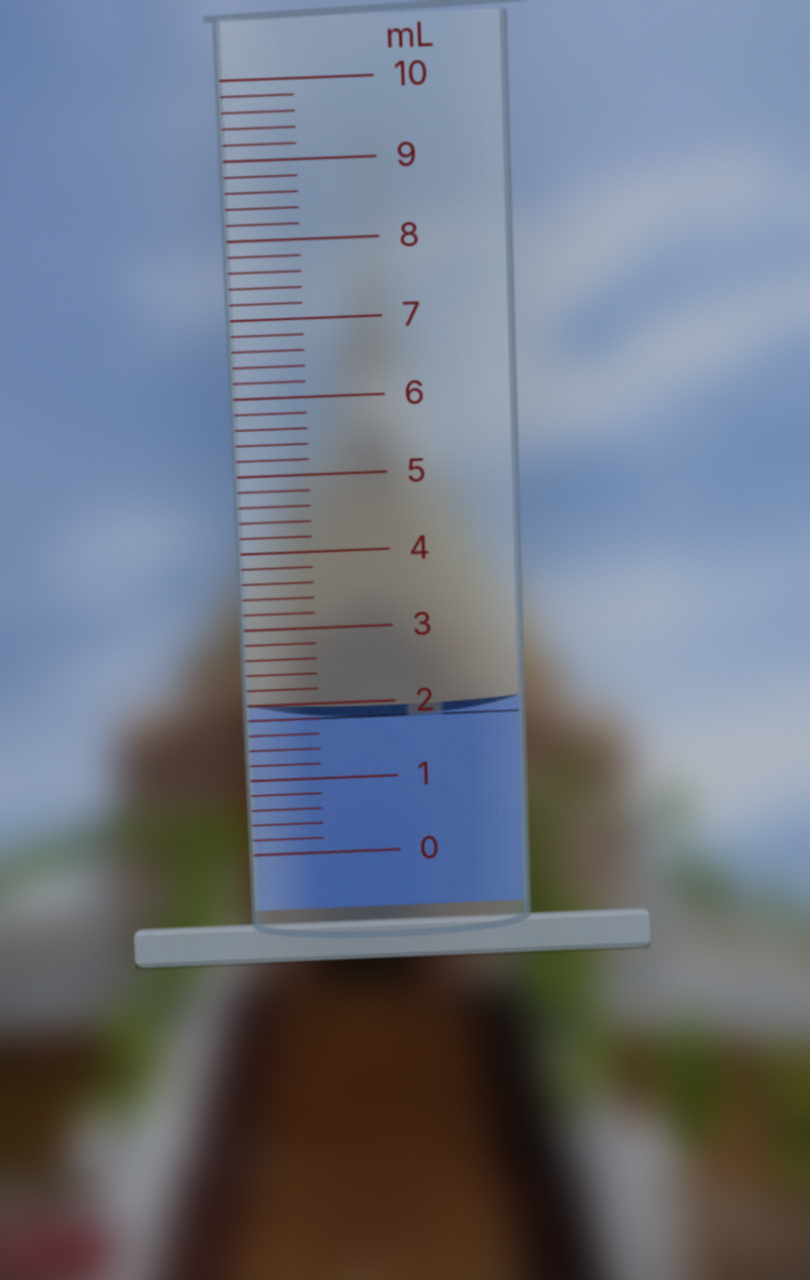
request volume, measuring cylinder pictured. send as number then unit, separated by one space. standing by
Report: 1.8 mL
